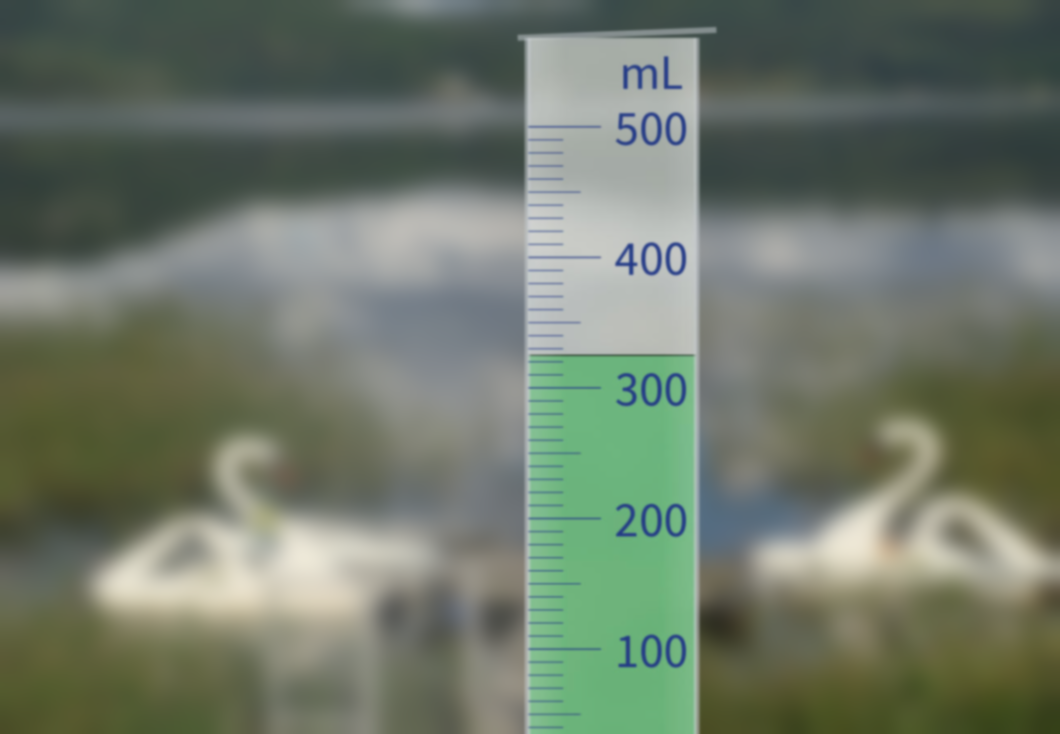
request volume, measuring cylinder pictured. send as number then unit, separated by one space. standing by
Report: 325 mL
